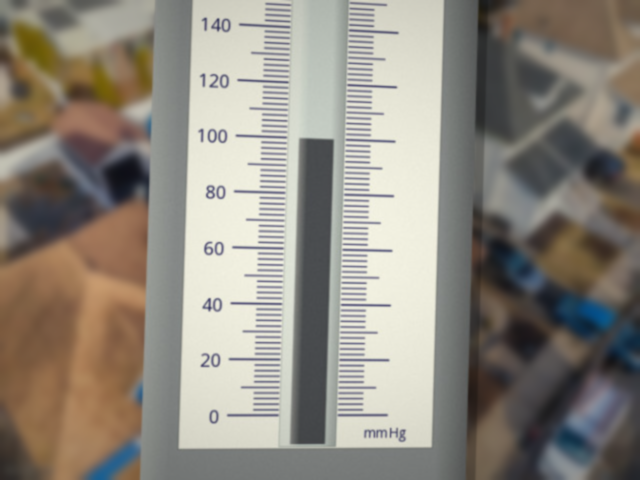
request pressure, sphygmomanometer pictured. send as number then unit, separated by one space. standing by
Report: 100 mmHg
